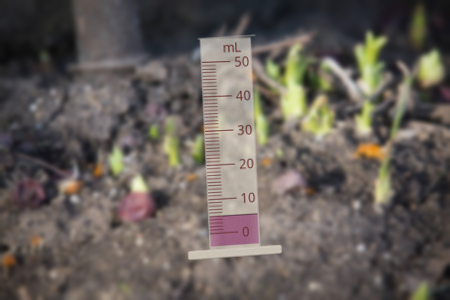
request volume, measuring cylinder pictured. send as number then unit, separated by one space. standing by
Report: 5 mL
